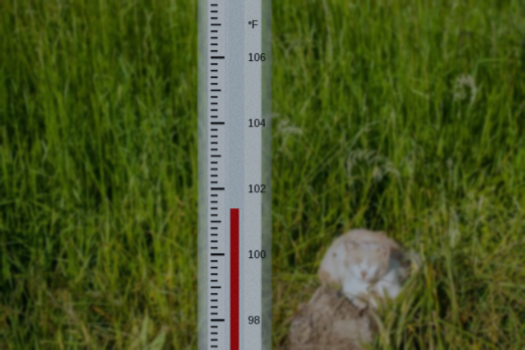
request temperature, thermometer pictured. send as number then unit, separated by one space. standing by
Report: 101.4 °F
